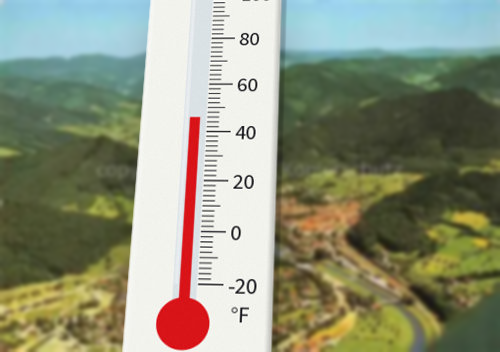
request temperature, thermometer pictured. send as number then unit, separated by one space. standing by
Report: 46 °F
